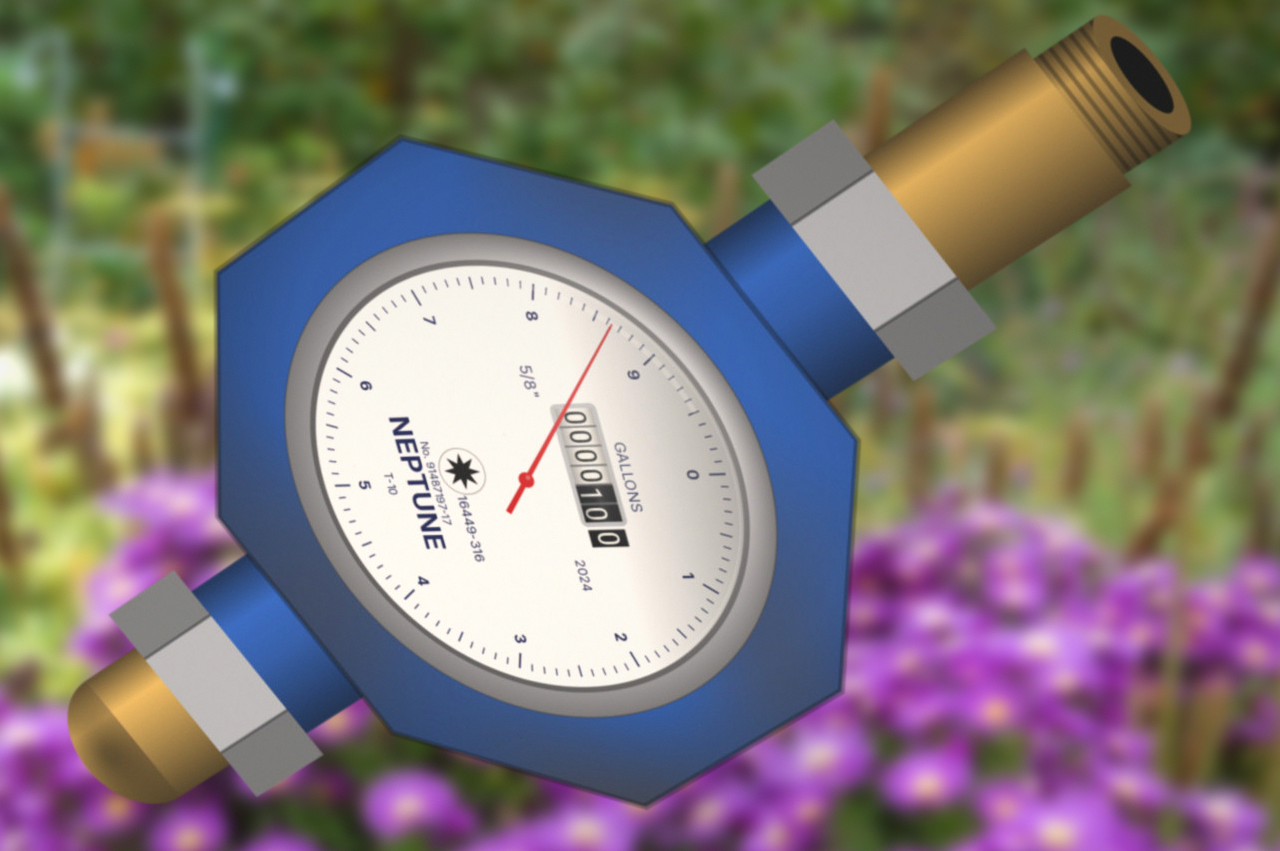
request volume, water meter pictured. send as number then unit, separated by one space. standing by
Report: 98.6 gal
